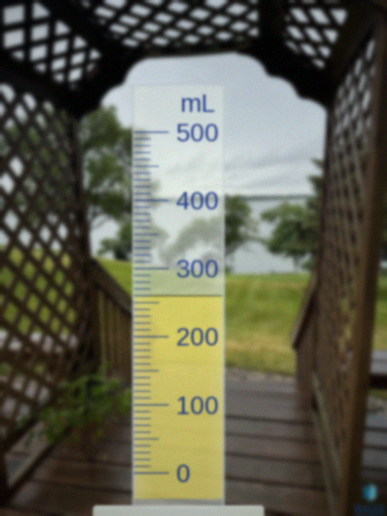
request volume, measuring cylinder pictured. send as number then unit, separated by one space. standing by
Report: 260 mL
